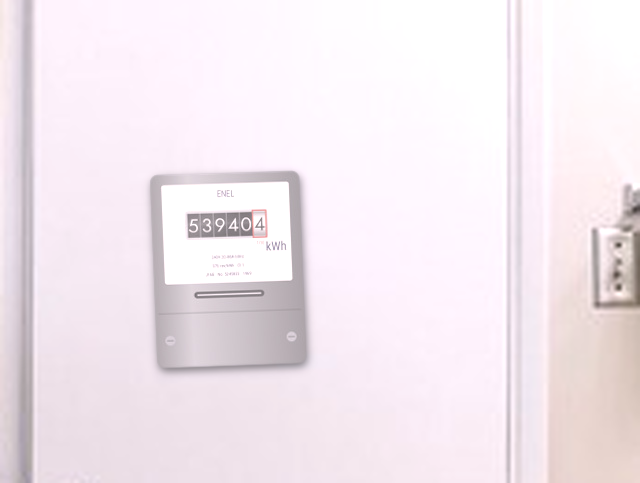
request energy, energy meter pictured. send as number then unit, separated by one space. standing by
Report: 53940.4 kWh
